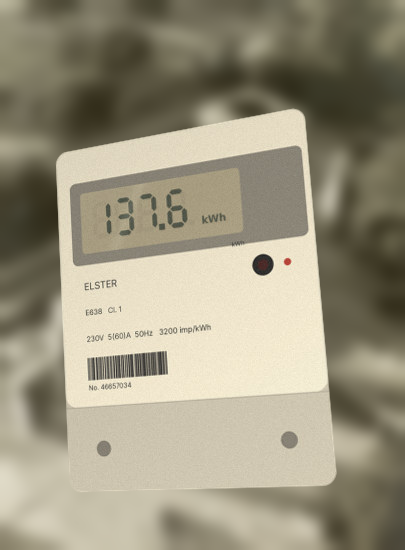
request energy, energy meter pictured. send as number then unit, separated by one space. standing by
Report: 137.6 kWh
